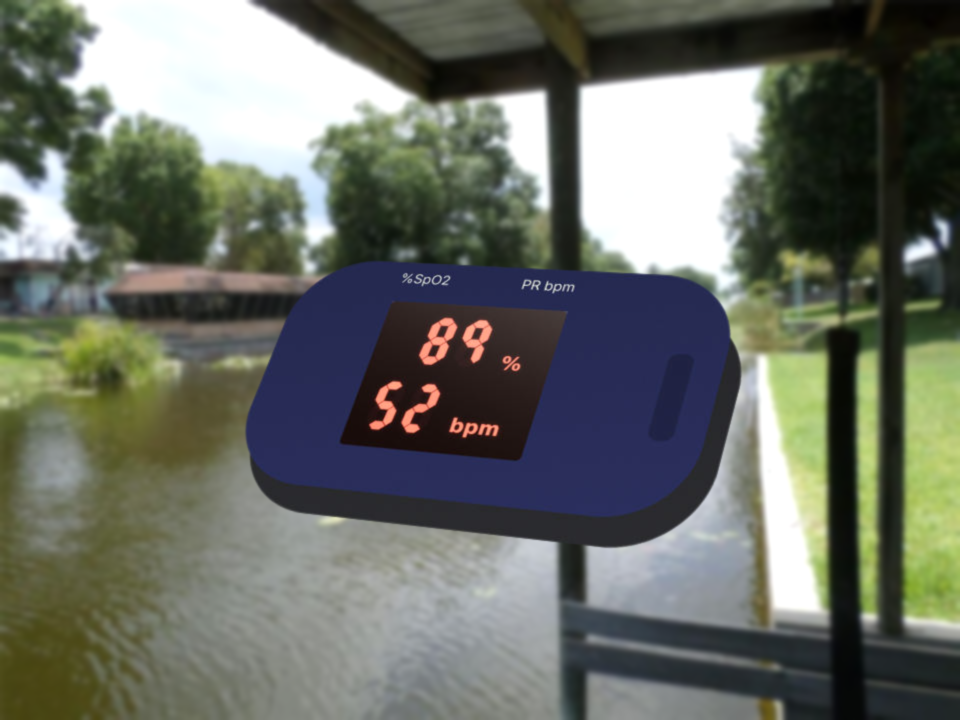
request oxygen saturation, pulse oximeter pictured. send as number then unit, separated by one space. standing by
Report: 89 %
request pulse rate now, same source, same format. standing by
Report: 52 bpm
